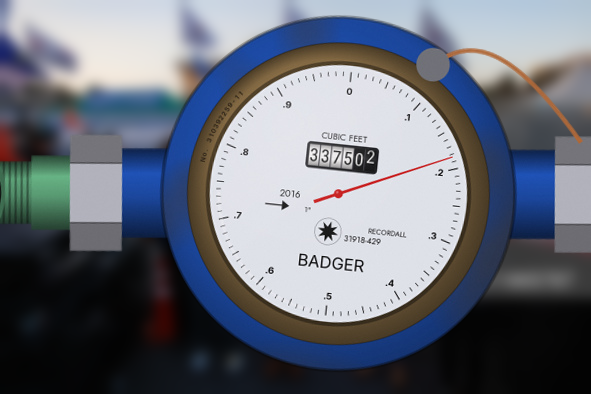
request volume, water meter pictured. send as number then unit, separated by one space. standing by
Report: 337502.18 ft³
